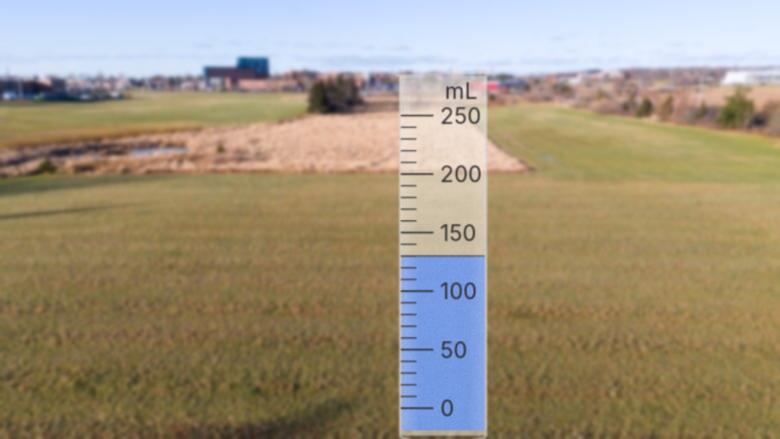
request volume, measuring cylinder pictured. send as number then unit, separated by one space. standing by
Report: 130 mL
